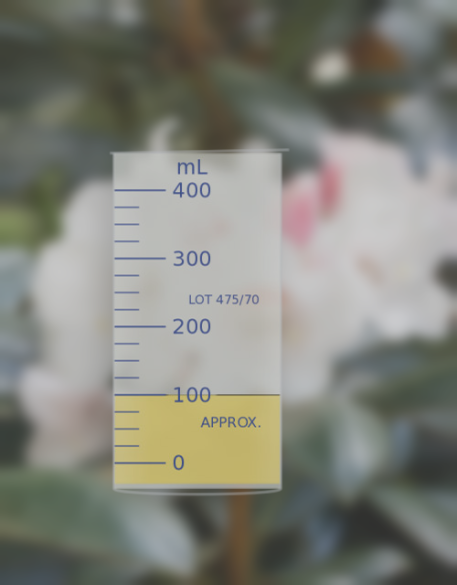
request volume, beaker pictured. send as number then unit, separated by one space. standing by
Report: 100 mL
